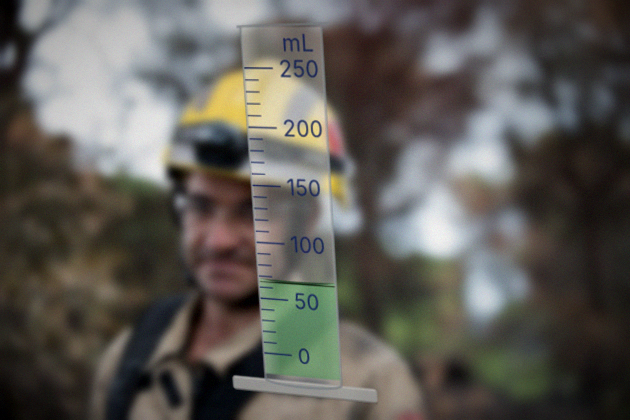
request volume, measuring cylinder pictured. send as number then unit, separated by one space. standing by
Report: 65 mL
